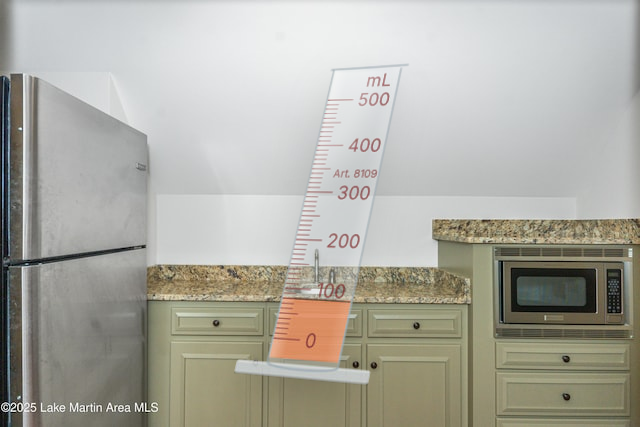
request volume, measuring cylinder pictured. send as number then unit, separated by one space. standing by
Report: 80 mL
